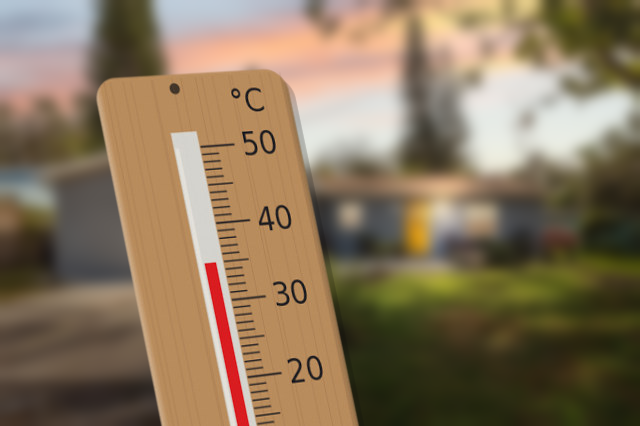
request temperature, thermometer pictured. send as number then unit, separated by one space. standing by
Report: 35 °C
